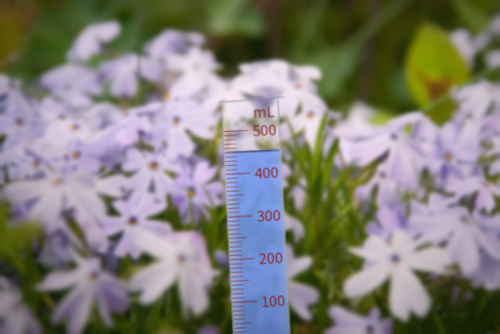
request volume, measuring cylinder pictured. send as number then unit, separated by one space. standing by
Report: 450 mL
